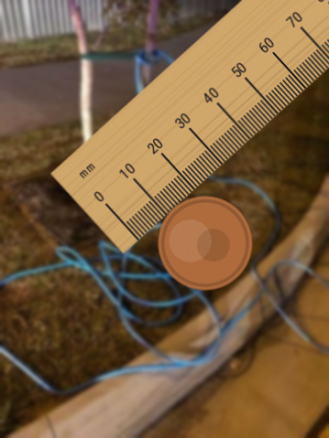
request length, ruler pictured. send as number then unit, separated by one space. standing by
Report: 25 mm
